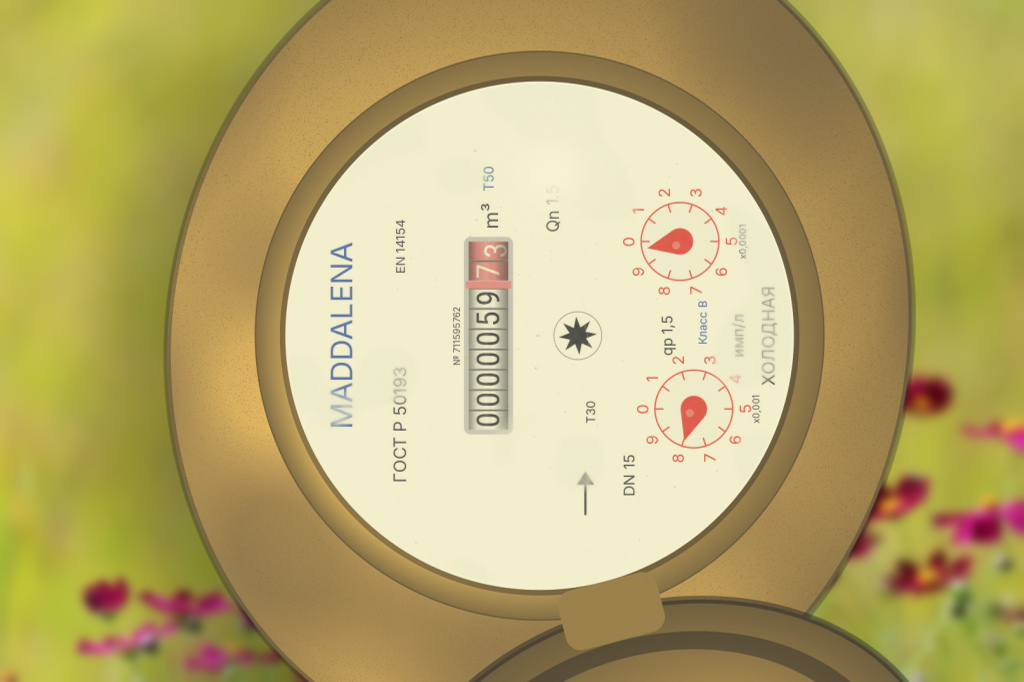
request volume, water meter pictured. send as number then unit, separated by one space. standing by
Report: 59.7279 m³
